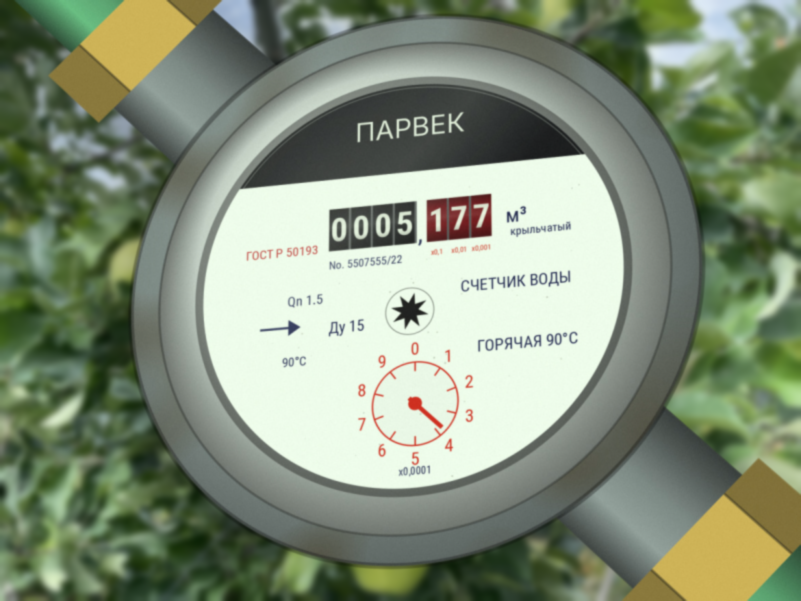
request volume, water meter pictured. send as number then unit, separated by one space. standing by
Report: 5.1773 m³
